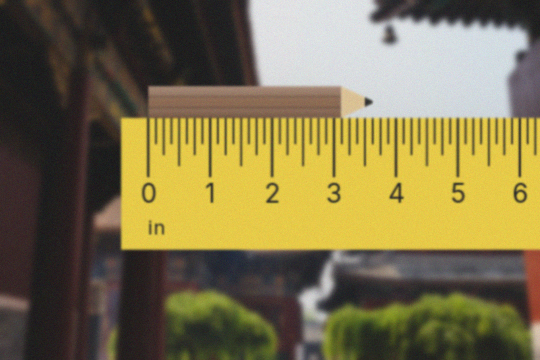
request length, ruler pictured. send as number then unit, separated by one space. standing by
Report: 3.625 in
